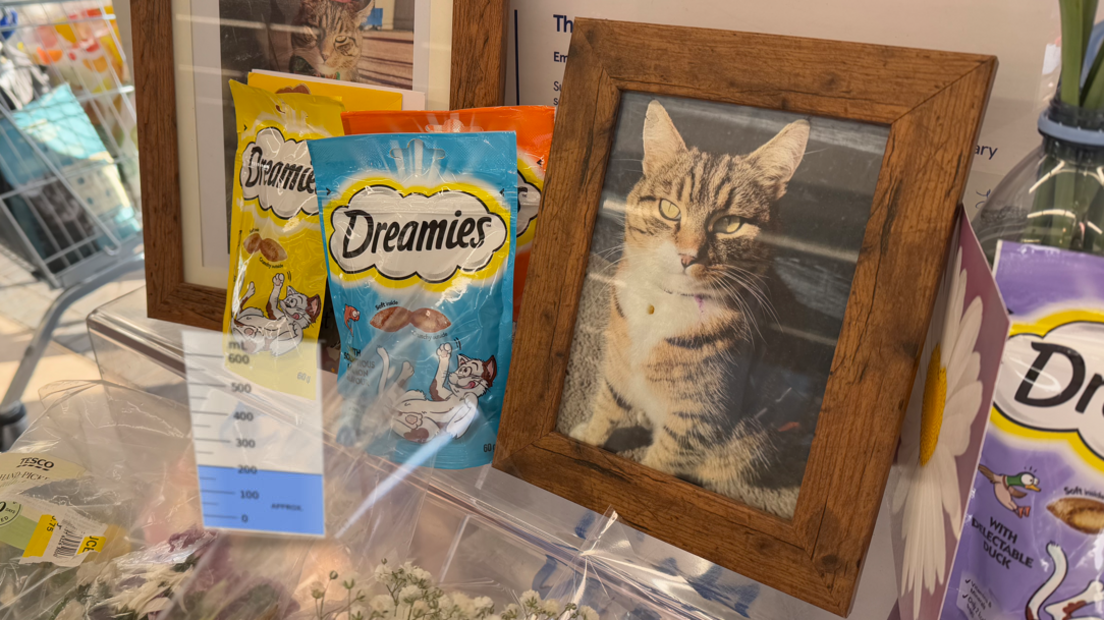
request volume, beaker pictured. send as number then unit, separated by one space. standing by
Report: 200 mL
